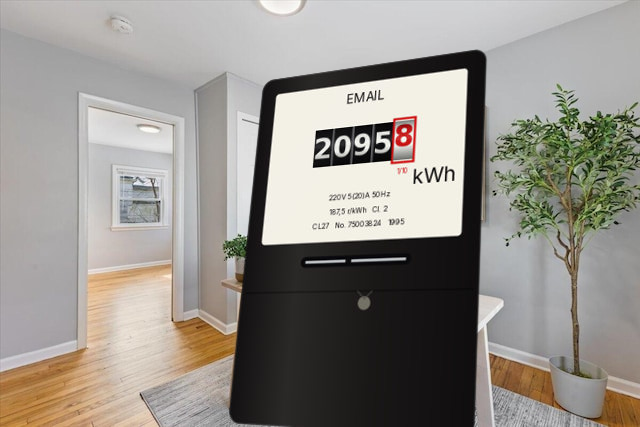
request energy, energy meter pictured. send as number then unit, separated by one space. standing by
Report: 2095.8 kWh
